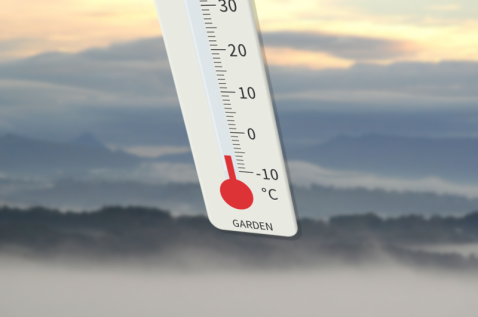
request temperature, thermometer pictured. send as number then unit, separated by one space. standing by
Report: -6 °C
